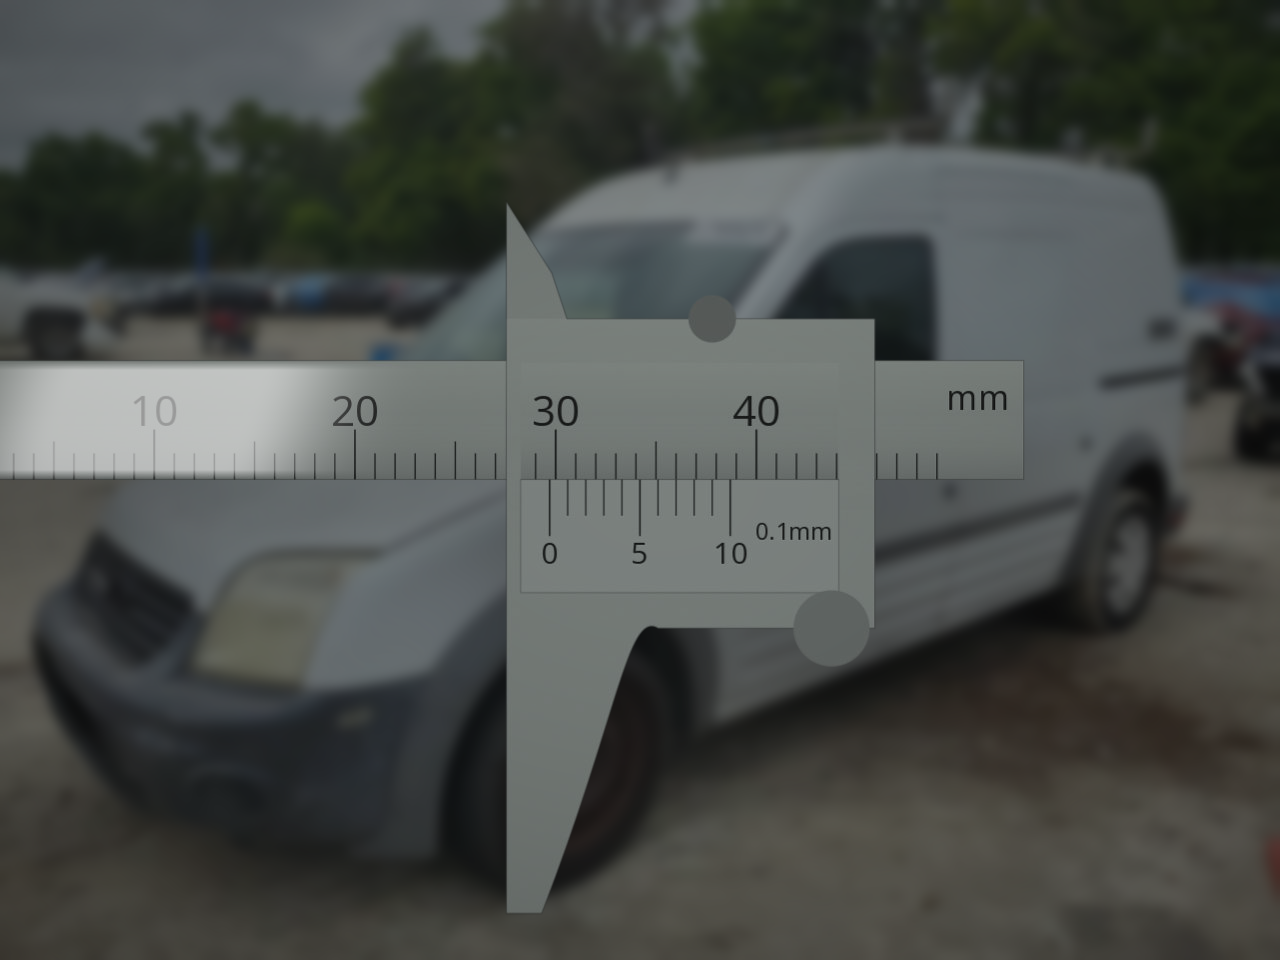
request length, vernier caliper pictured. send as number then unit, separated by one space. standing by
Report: 29.7 mm
